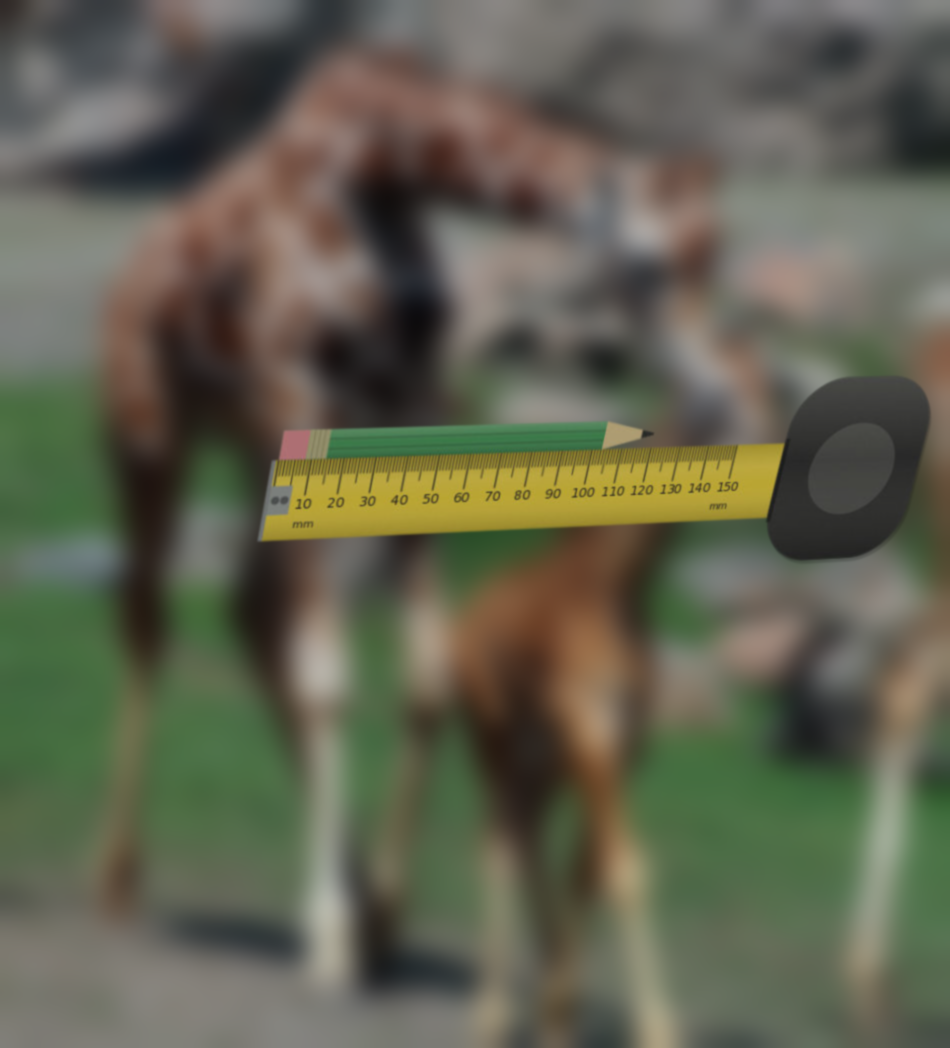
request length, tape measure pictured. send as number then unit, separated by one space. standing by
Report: 120 mm
